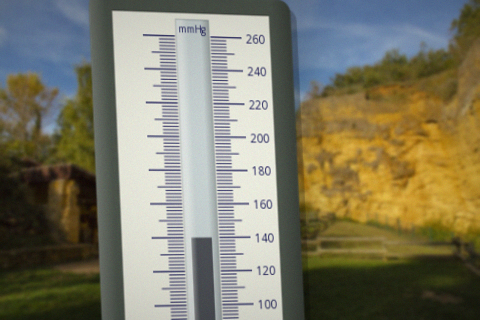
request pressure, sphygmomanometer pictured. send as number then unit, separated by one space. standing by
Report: 140 mmHg
